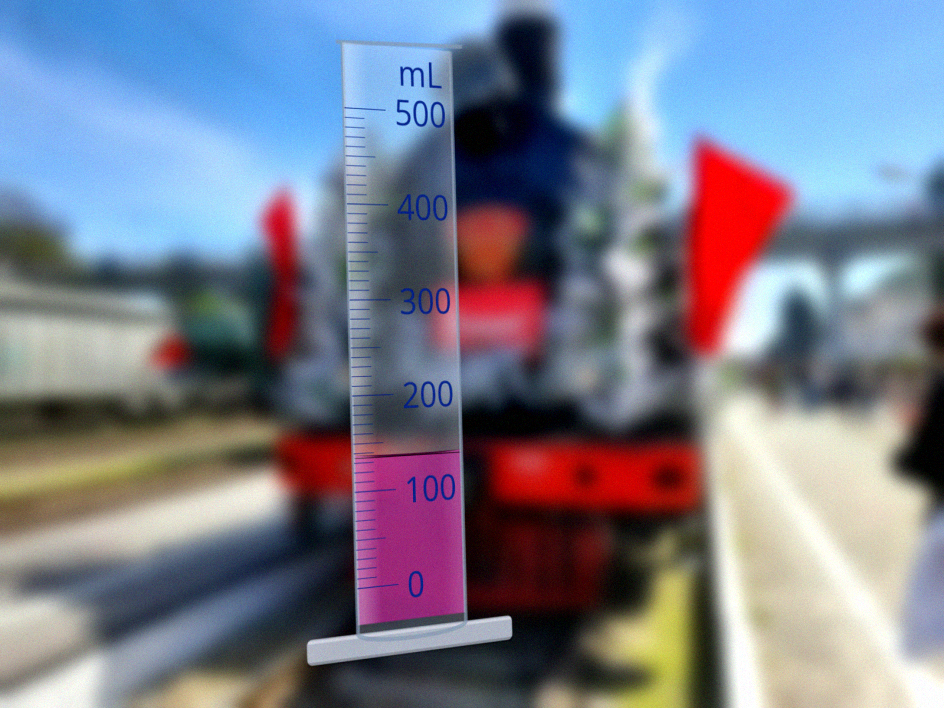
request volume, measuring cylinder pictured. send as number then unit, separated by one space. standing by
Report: 135 mL
